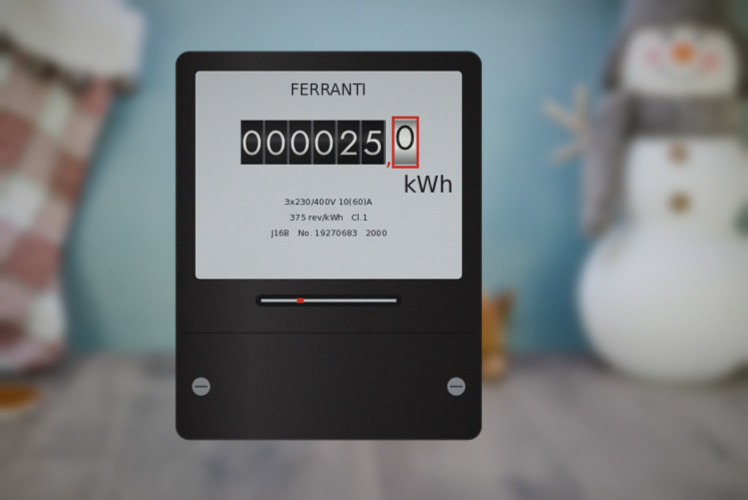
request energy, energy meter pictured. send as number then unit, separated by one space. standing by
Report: 25.0 kWh
